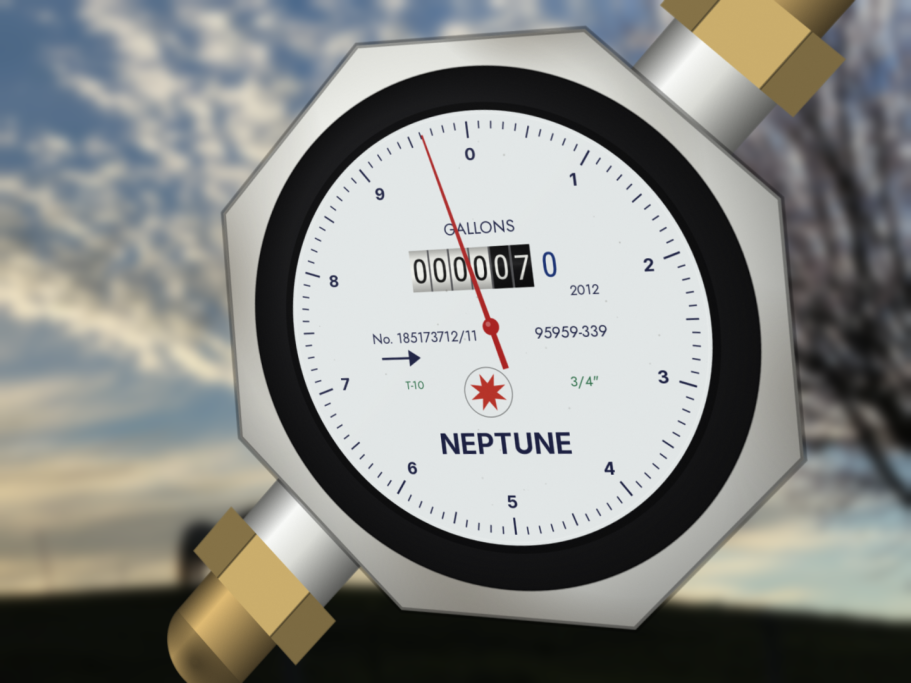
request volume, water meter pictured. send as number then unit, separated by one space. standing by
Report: 69.6 gal
